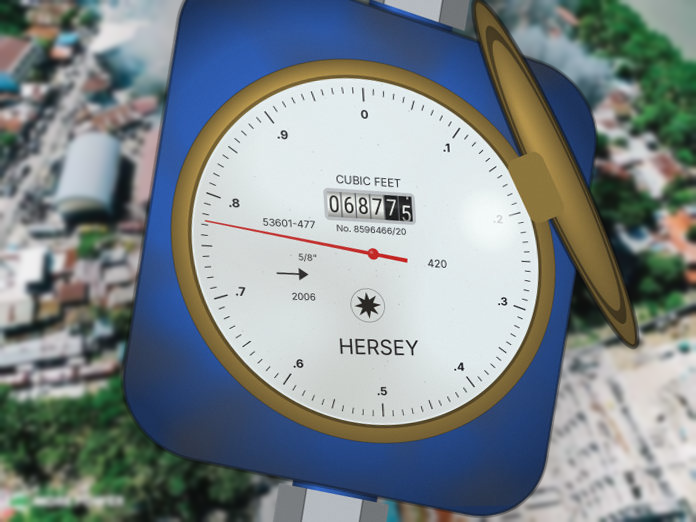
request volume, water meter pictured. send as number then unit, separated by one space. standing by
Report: 68774.77 ft³
